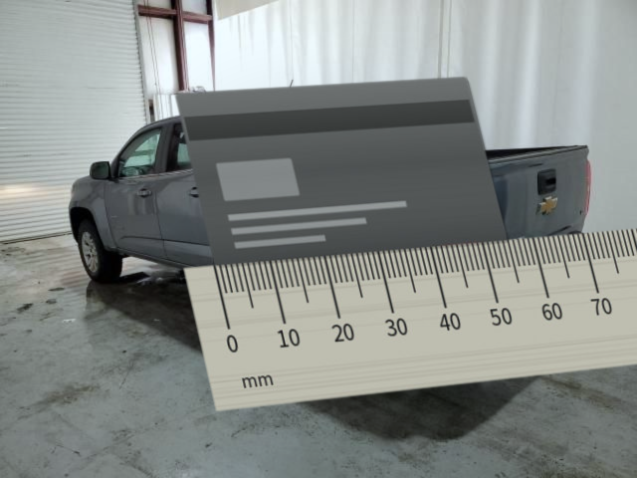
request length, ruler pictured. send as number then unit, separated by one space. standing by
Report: 55 mm
